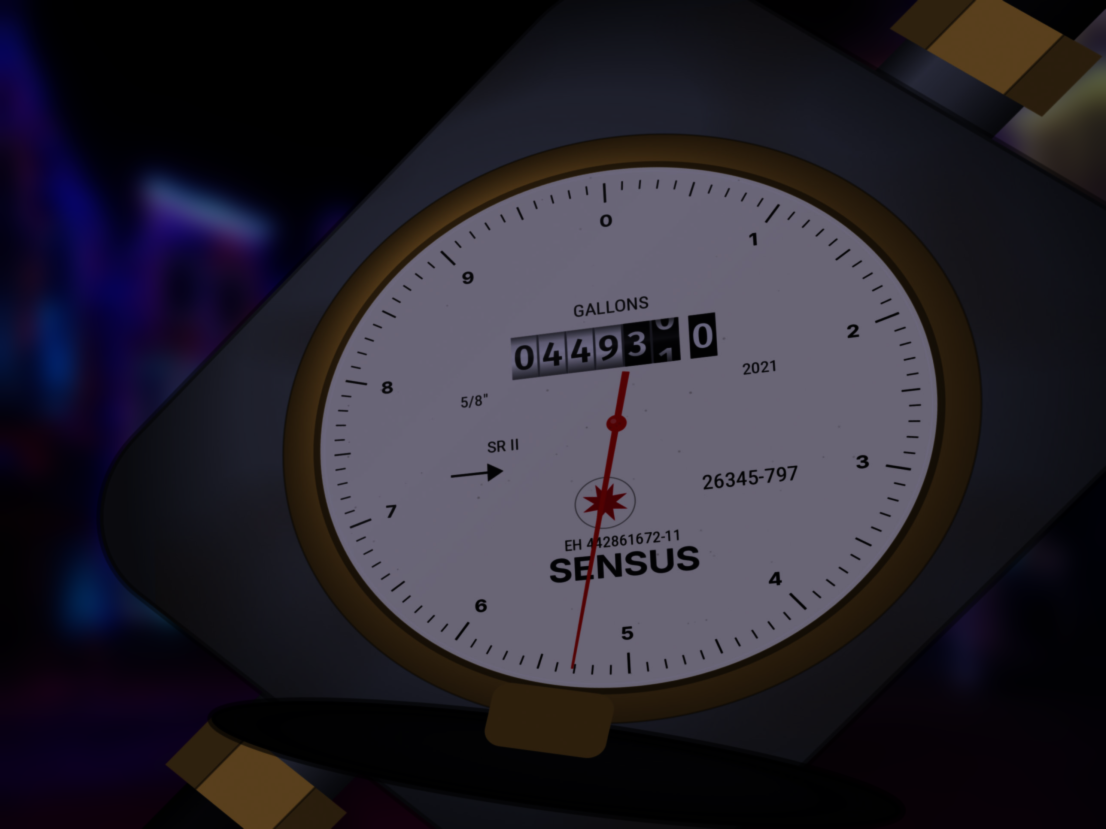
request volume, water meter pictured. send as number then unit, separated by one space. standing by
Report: 449305.3 gal
